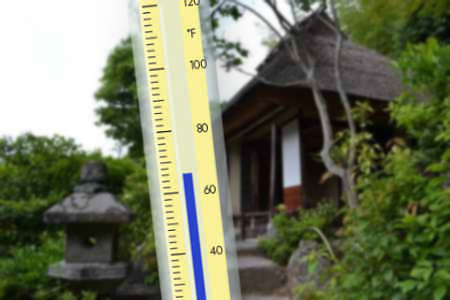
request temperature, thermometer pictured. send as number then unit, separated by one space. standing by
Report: 66 °F
